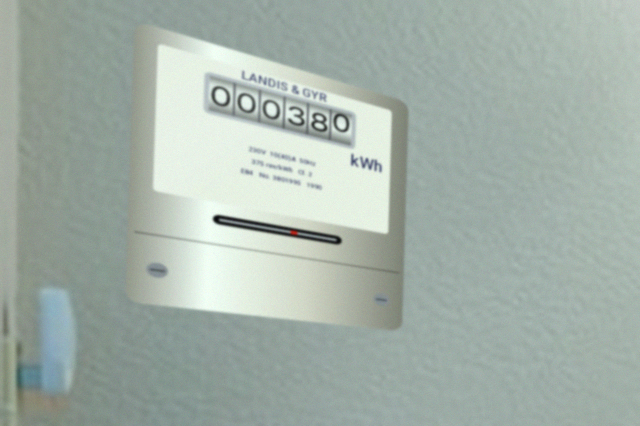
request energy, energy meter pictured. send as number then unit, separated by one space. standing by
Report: 380 kWh
